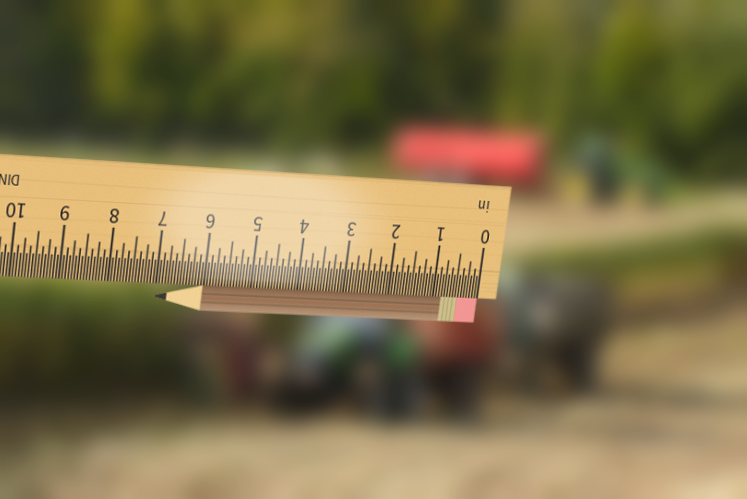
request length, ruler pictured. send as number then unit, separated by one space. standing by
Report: 7 in
